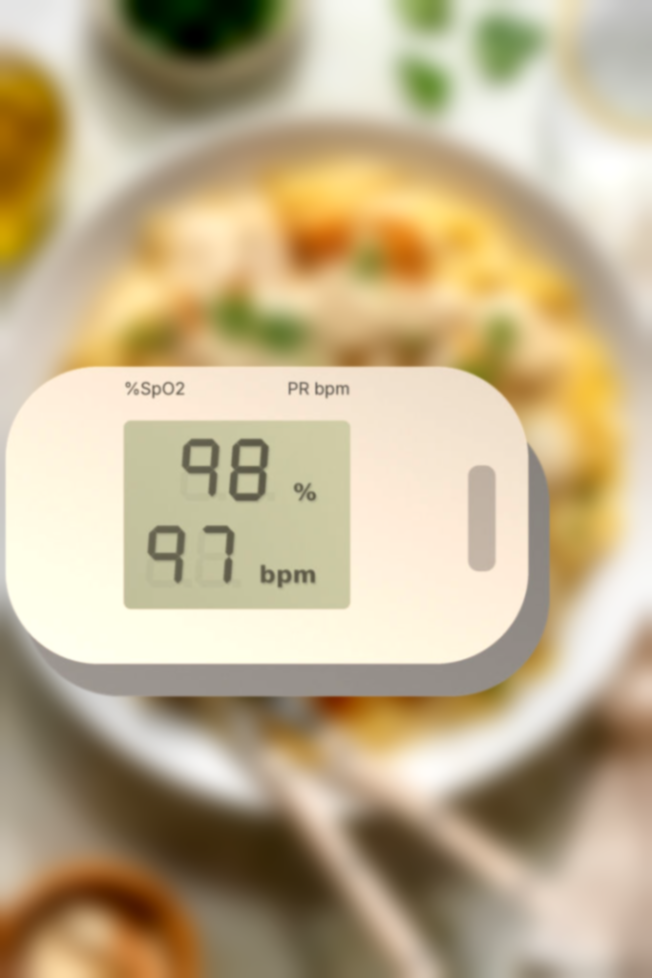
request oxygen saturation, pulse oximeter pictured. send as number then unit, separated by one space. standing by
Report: 98 %
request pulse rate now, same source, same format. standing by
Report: 97 bpm
